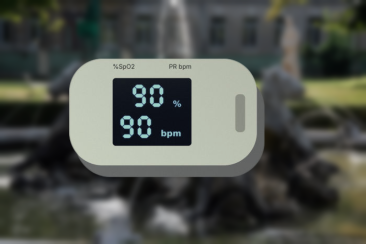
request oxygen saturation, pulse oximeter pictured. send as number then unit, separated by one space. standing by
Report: 90 %
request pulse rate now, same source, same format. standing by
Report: 90 bpm
